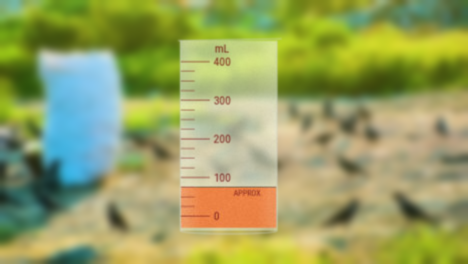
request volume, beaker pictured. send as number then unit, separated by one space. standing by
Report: 75 mL
